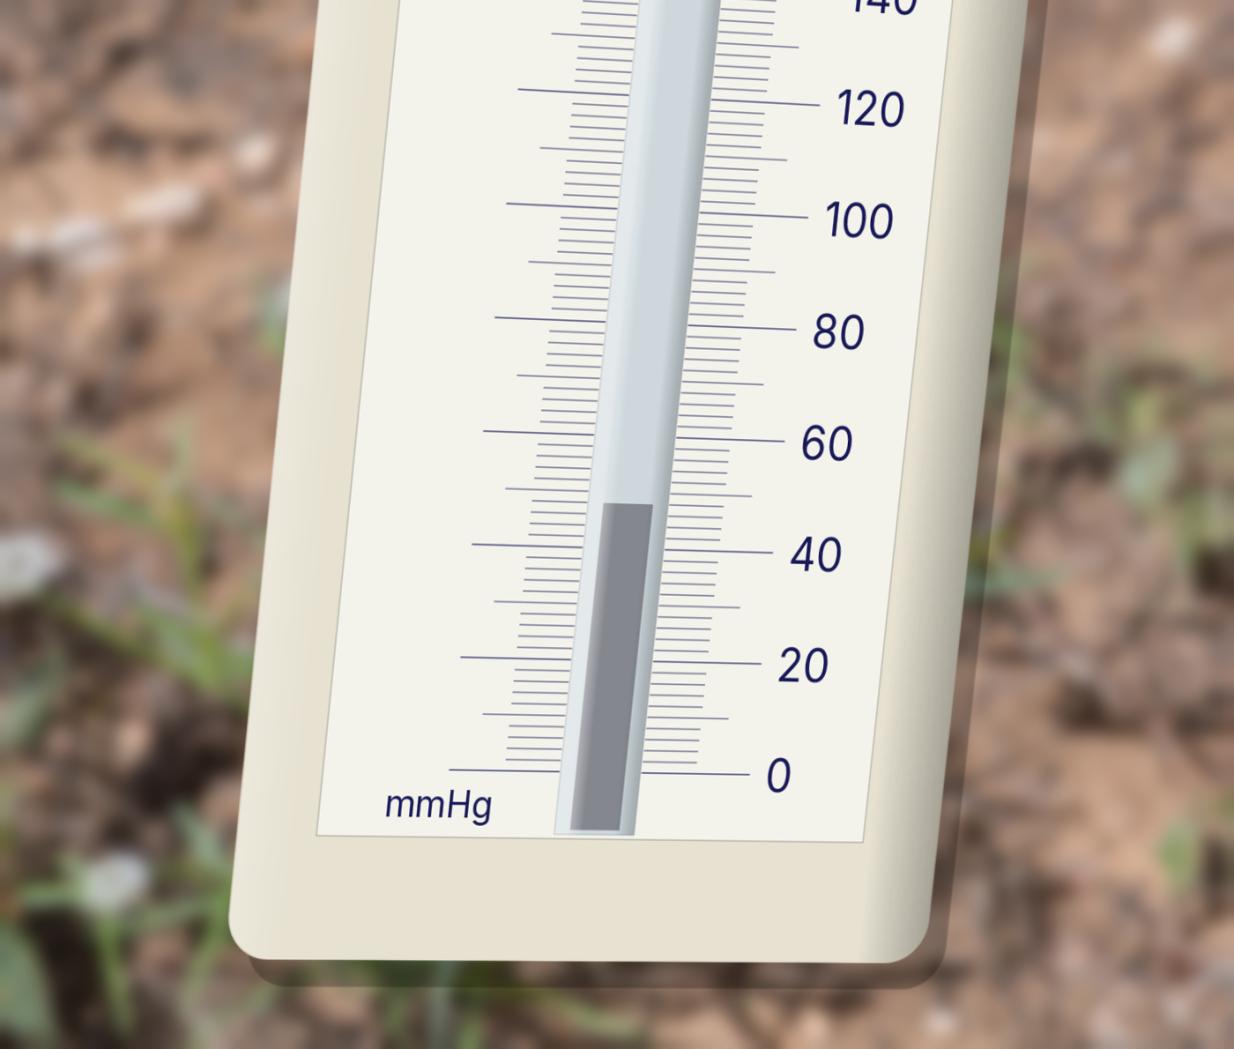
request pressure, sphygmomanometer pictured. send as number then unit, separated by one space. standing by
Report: 48 mmHg
